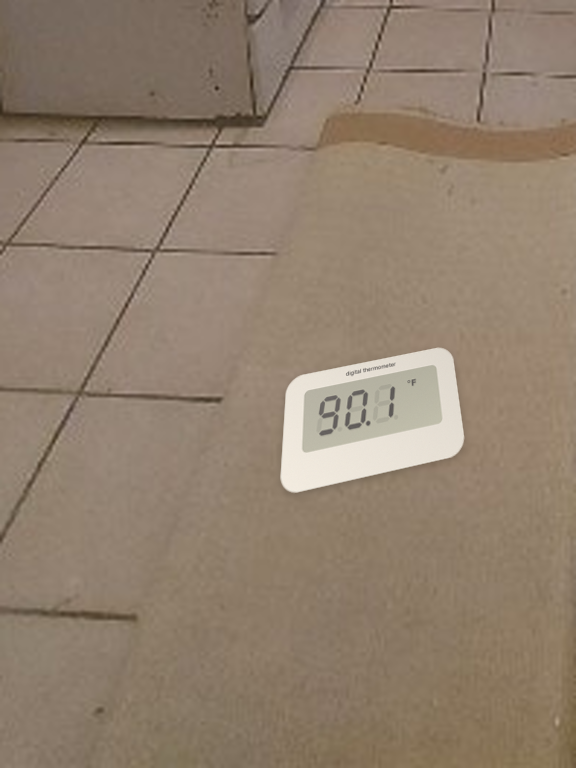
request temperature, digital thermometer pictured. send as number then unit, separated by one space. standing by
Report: 90.1 °F
